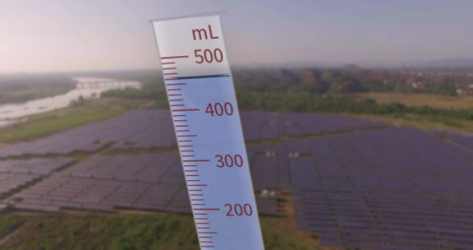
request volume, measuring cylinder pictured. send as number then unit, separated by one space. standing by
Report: 460 mL
